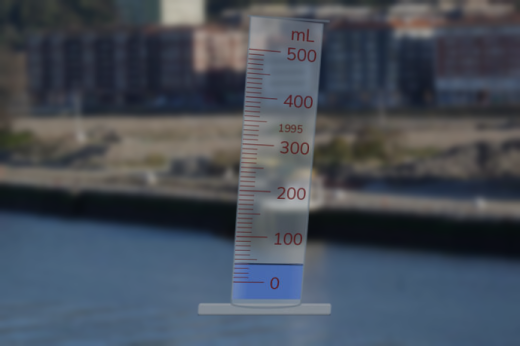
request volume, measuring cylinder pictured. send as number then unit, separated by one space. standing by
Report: 40 mL
